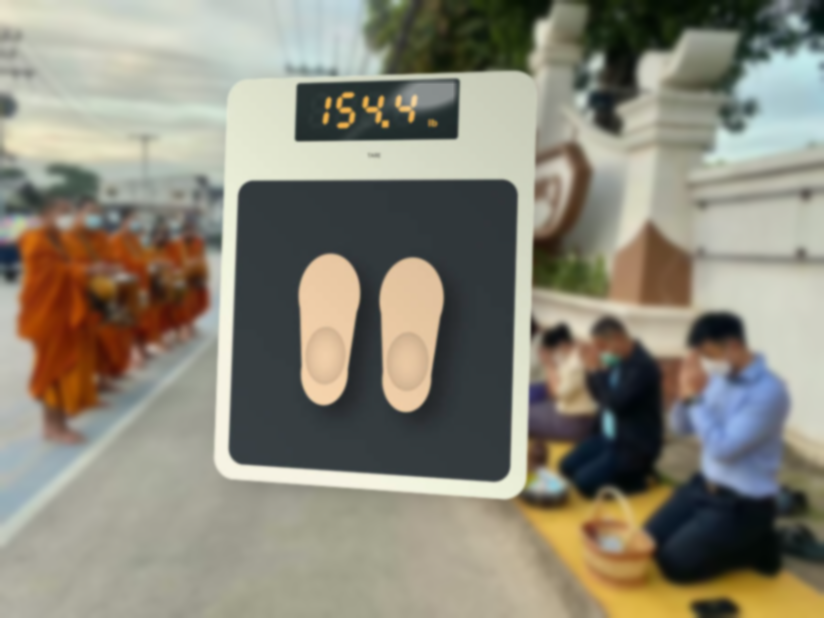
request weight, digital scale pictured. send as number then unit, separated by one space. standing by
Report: 154.4 lb
